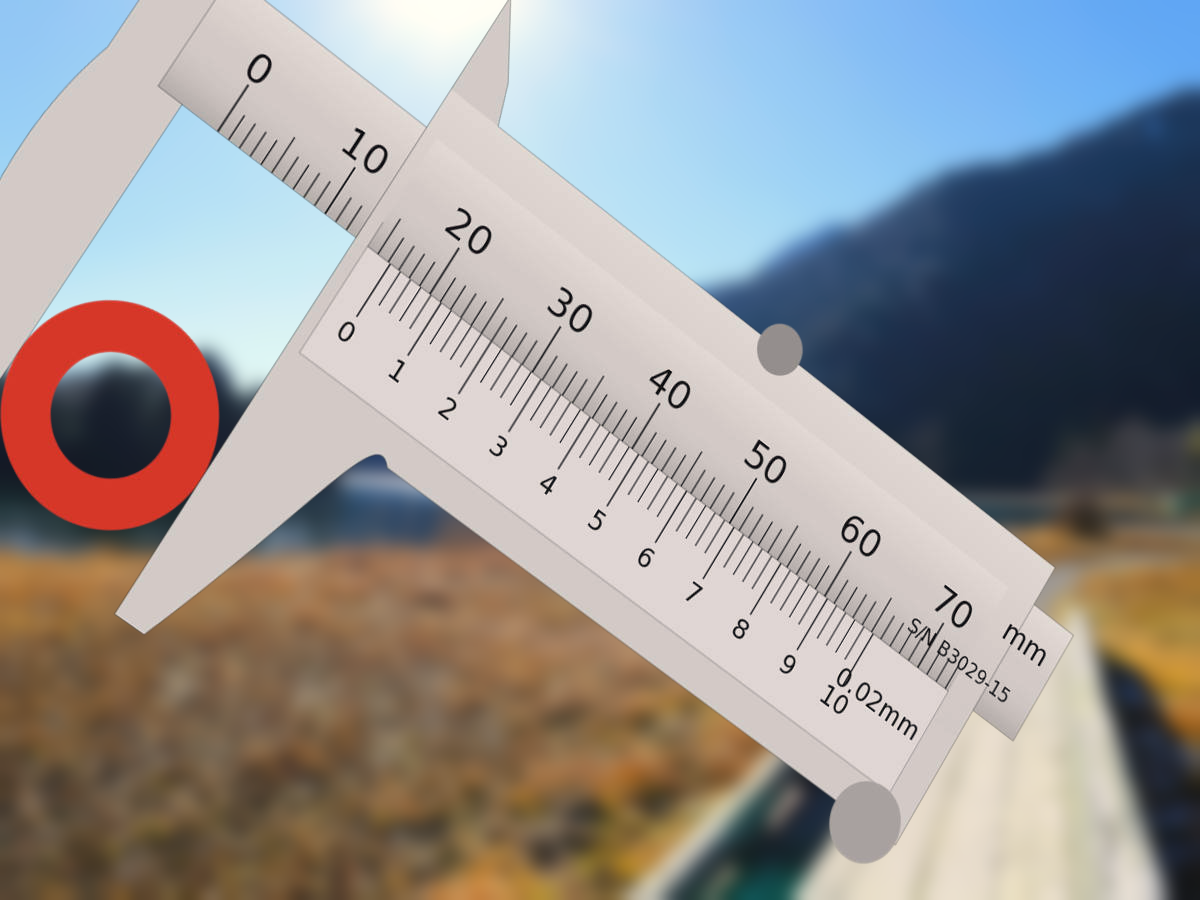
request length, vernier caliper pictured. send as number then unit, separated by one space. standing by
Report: 16.2 mm
